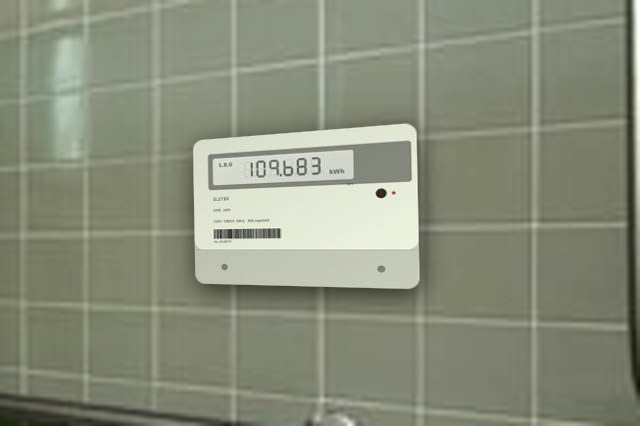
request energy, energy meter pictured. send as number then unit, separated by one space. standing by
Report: 109.683 kWh
